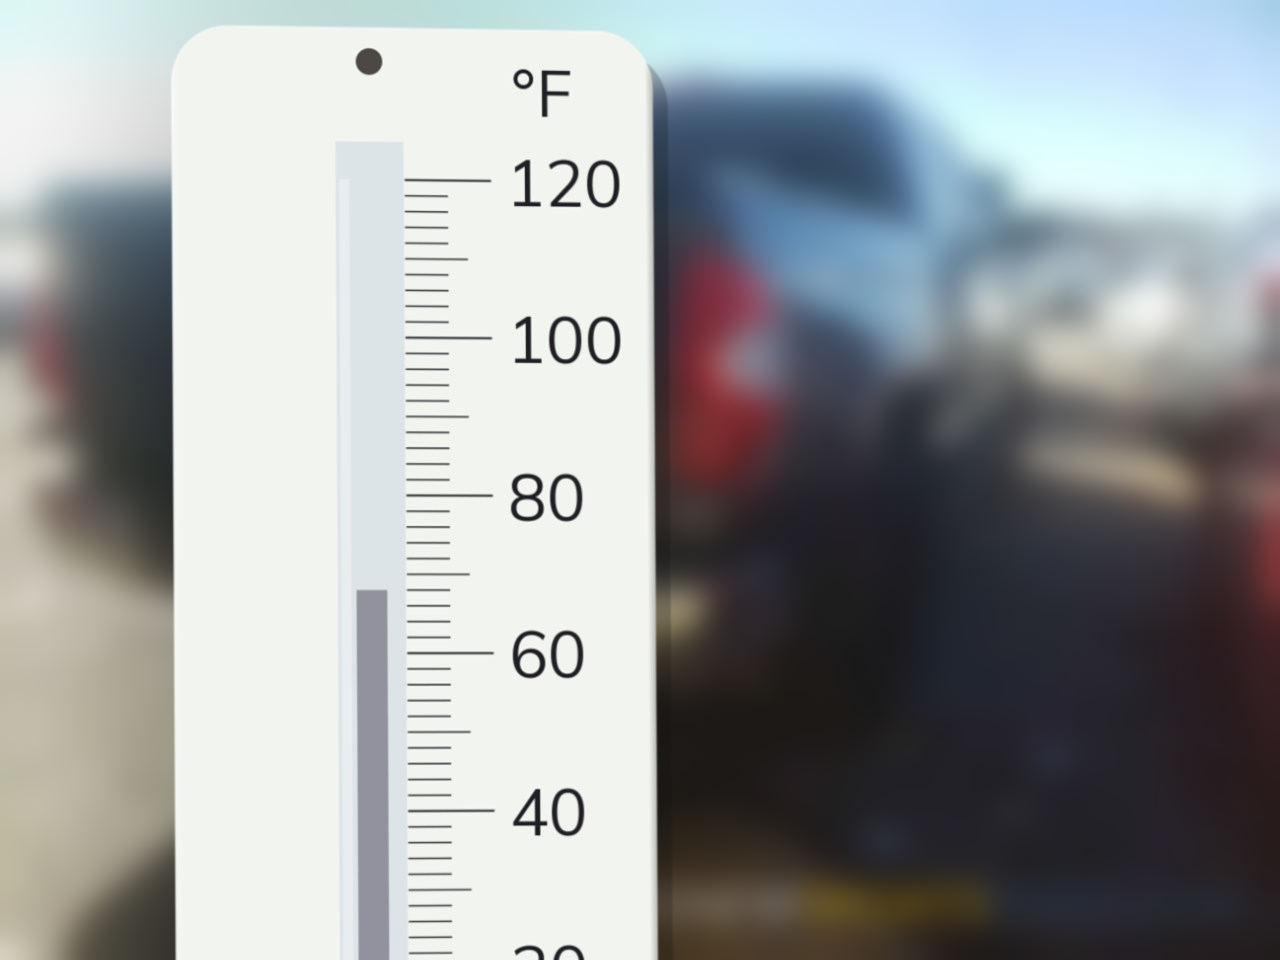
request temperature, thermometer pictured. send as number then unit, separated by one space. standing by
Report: 68 °F
